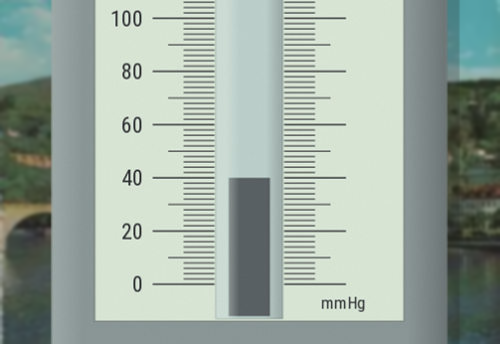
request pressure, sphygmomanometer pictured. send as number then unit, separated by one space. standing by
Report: 40 mmHg
